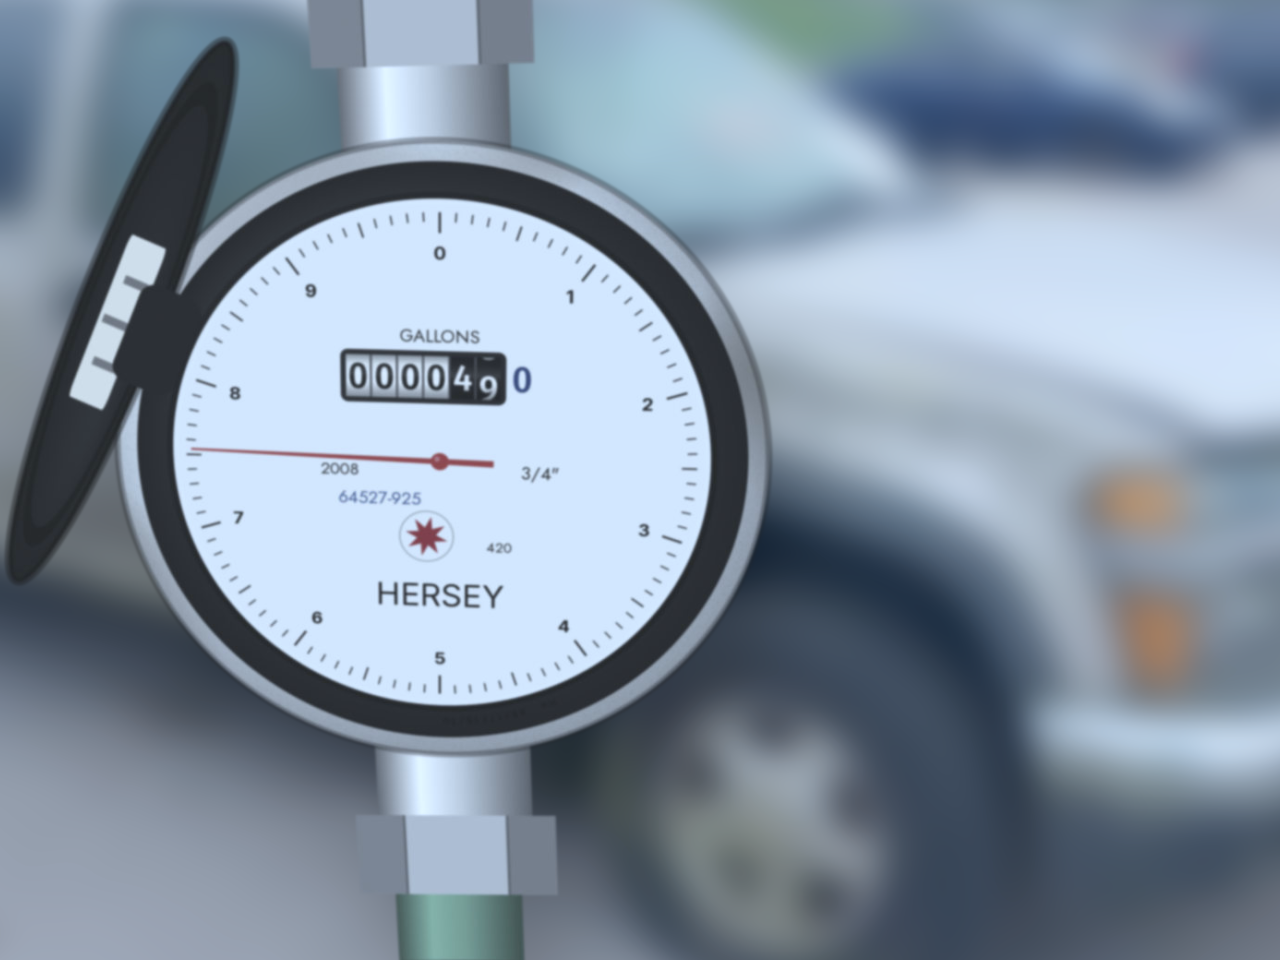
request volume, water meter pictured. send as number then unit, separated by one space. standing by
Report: 487.5 gal
